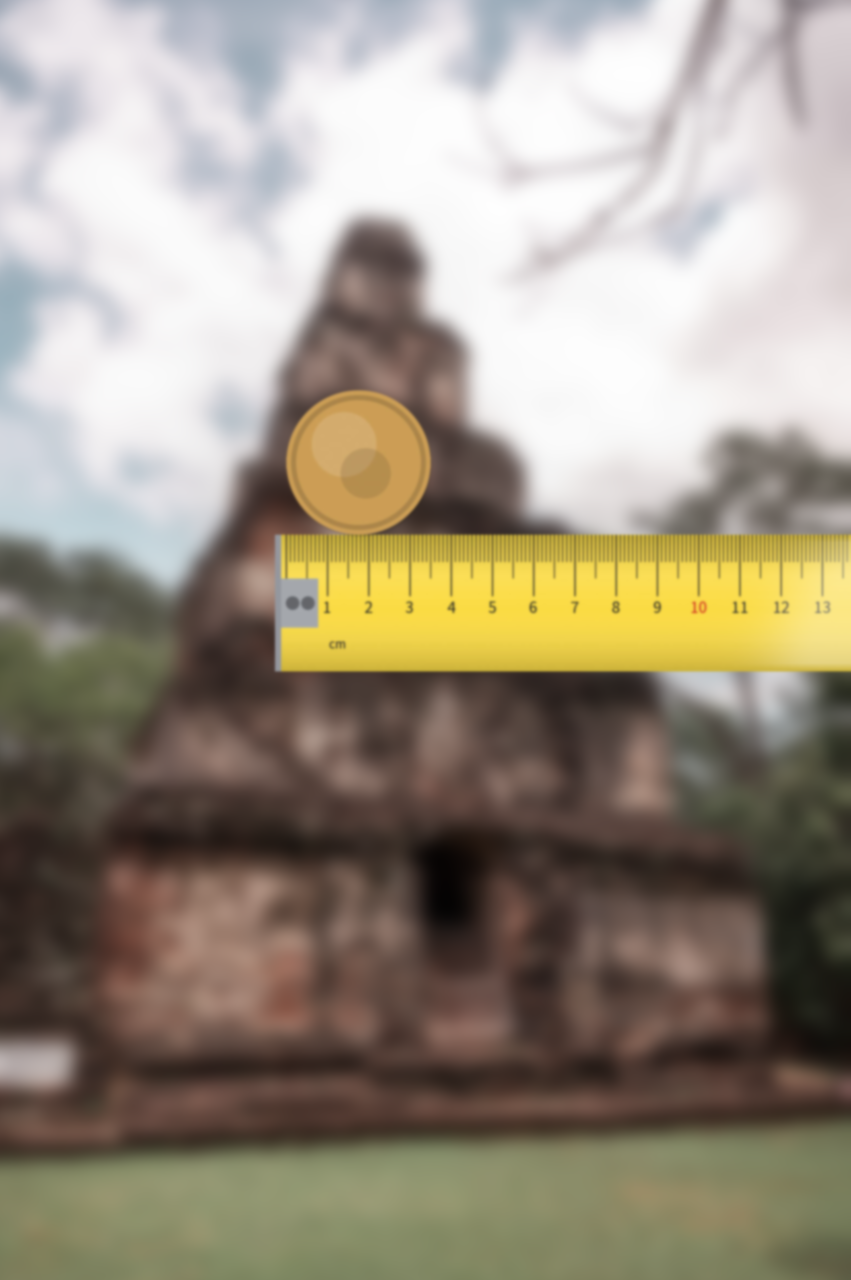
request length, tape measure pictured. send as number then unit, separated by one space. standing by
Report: 3.5 cm
